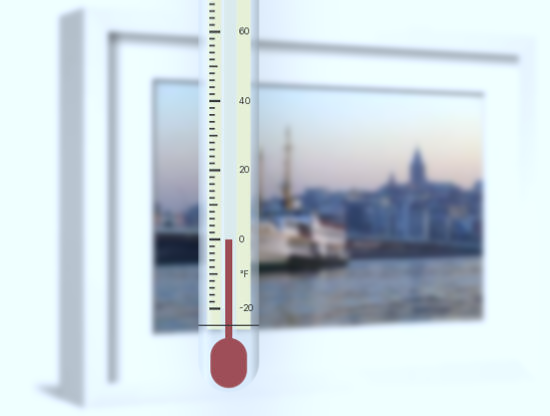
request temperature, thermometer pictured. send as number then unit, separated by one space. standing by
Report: 0 °F
